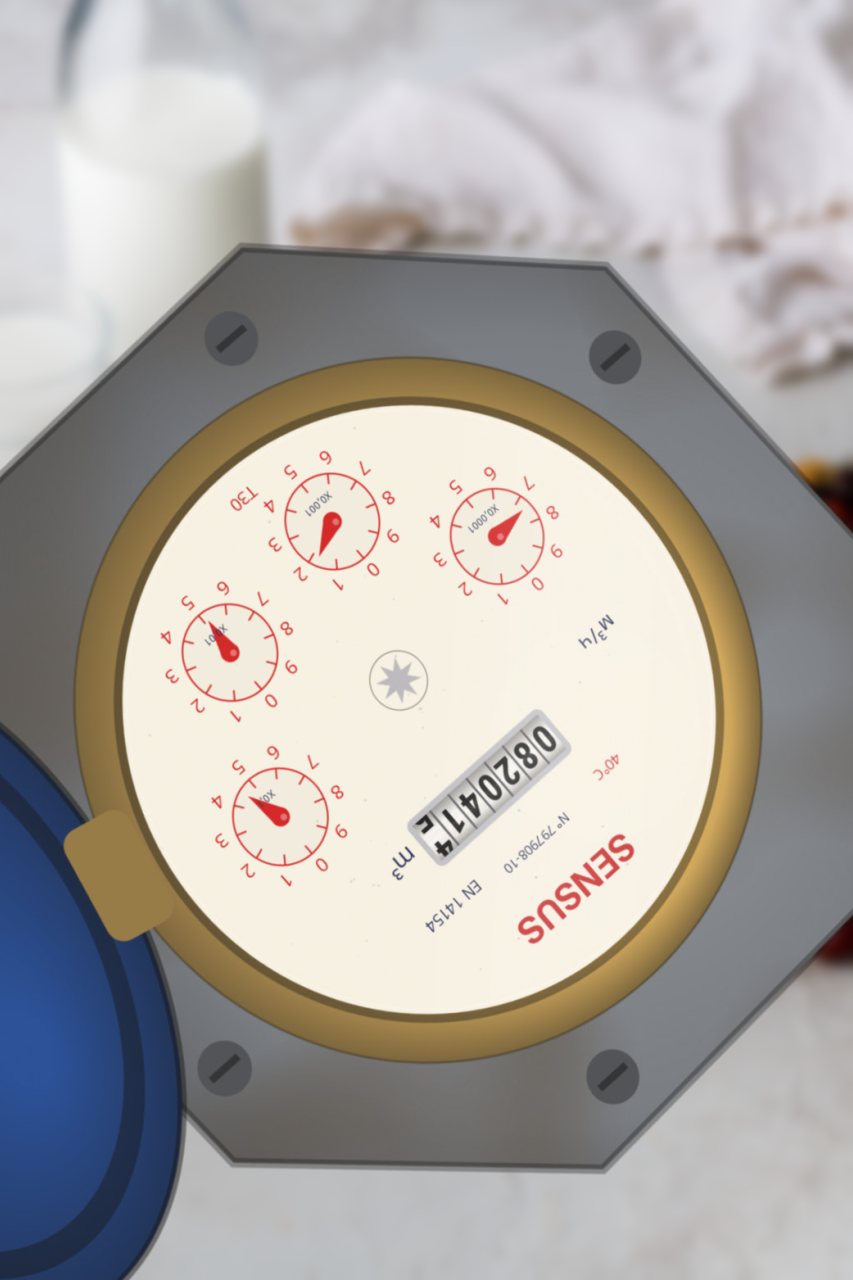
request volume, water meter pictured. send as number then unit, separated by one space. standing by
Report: 820414.4517 m³
